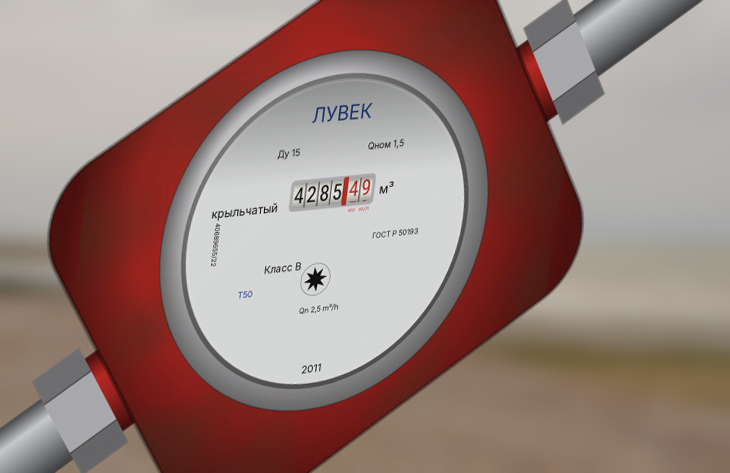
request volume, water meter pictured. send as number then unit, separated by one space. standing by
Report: 4285.49 m³
